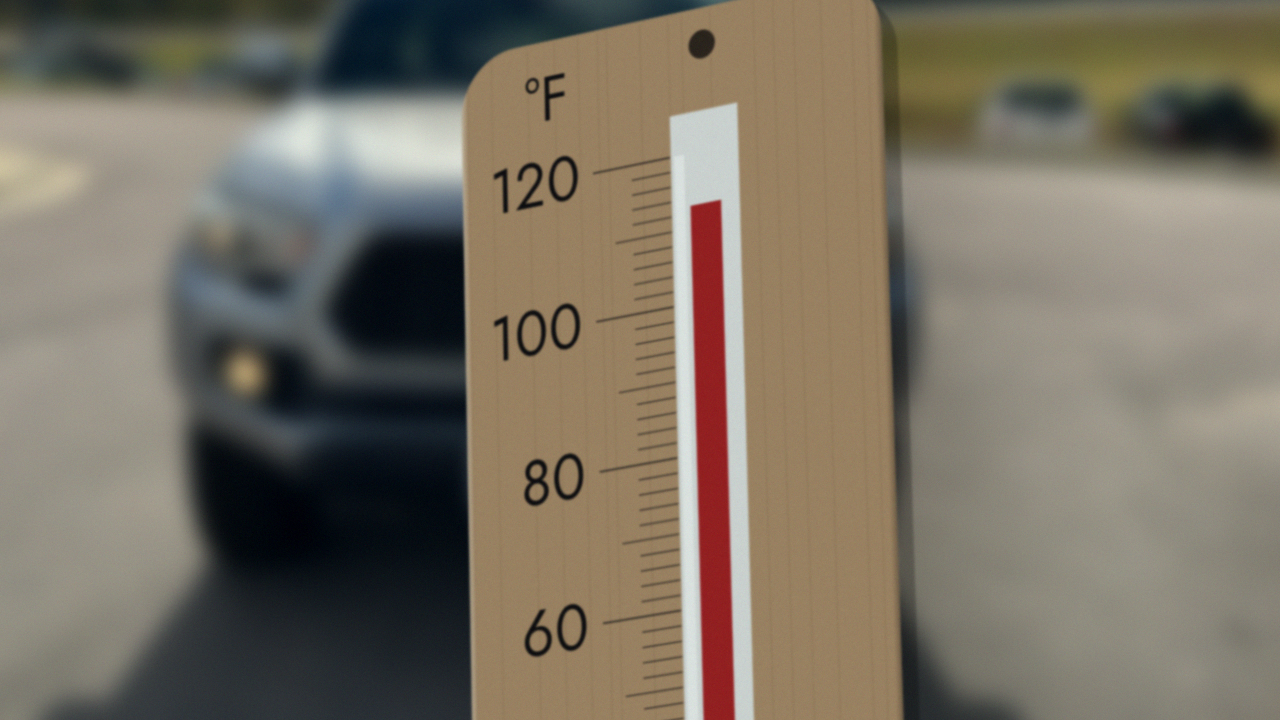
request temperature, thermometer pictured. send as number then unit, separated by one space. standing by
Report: 113 °F
